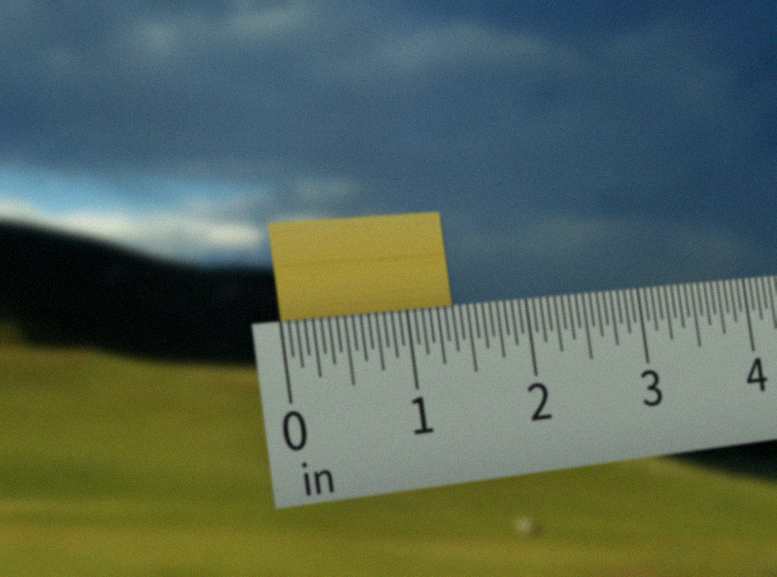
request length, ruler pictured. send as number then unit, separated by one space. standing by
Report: 1.375 in
